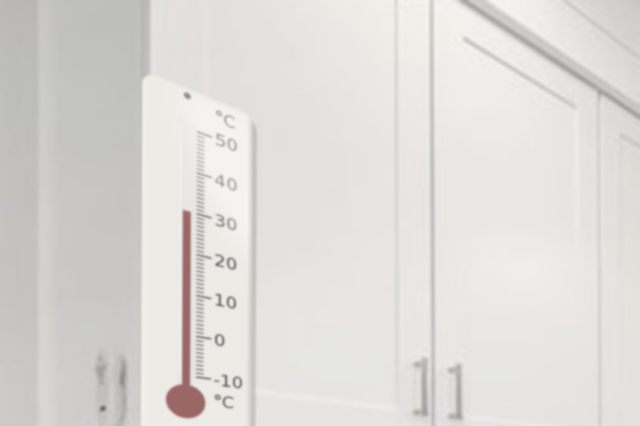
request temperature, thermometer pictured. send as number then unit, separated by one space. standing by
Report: 30 °C
